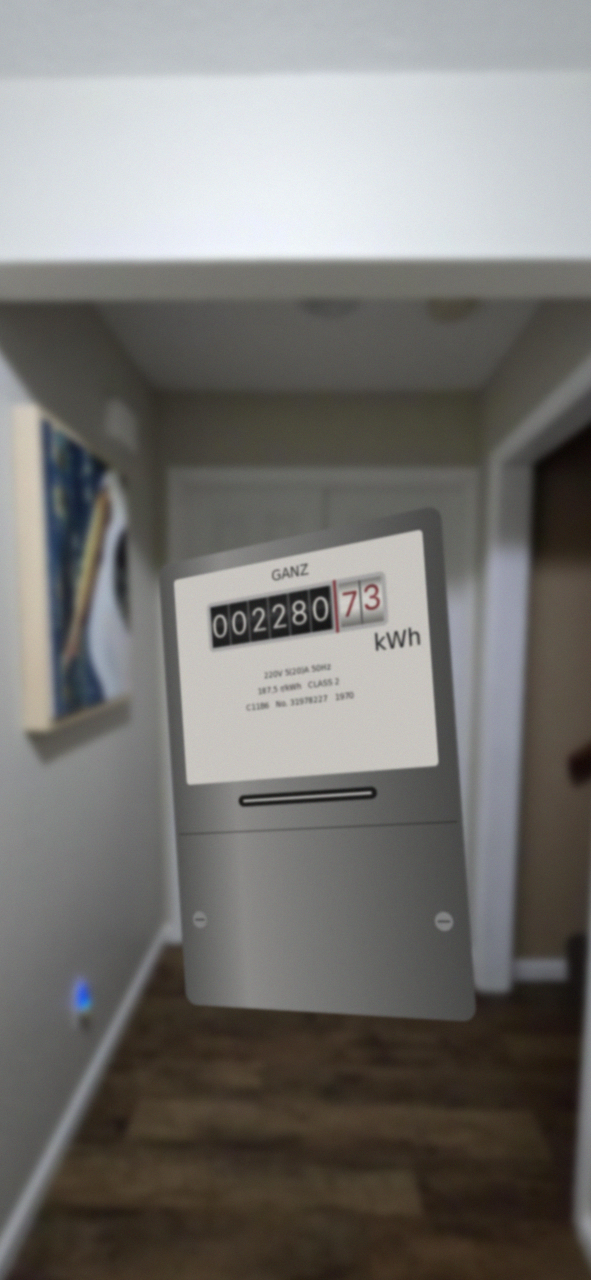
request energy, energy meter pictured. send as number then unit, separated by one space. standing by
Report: 2280.73 kWh
